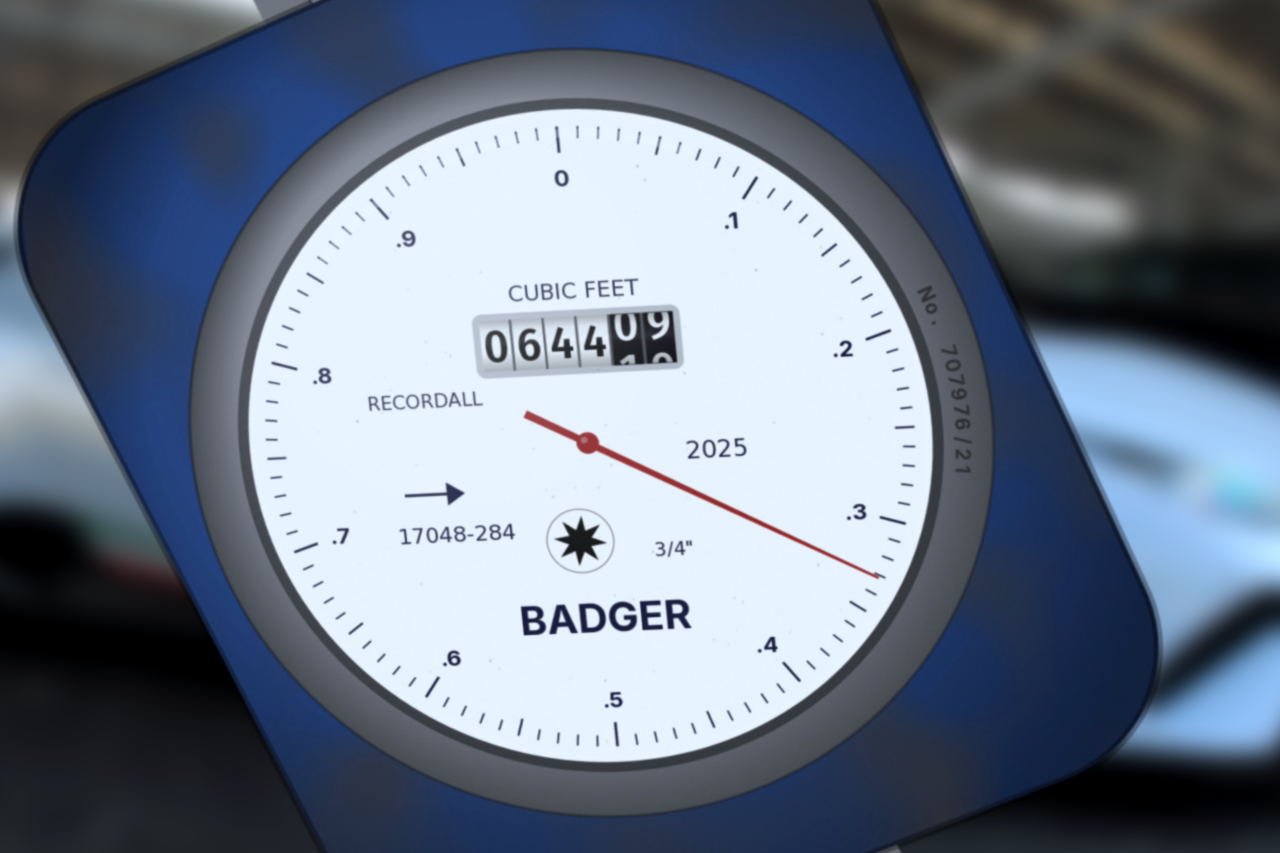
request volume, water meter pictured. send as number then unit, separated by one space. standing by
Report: 64409.33 ft³
